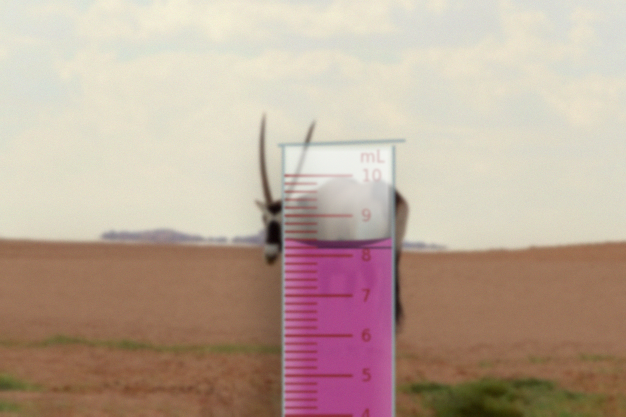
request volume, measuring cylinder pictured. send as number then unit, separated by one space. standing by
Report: 8.2 mL
